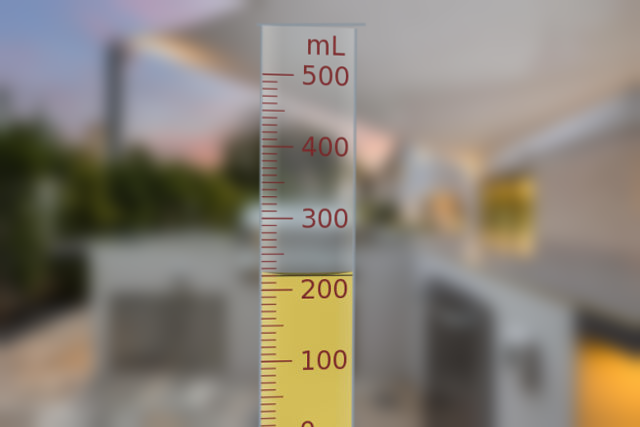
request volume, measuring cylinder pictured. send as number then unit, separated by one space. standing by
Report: 220 mL
